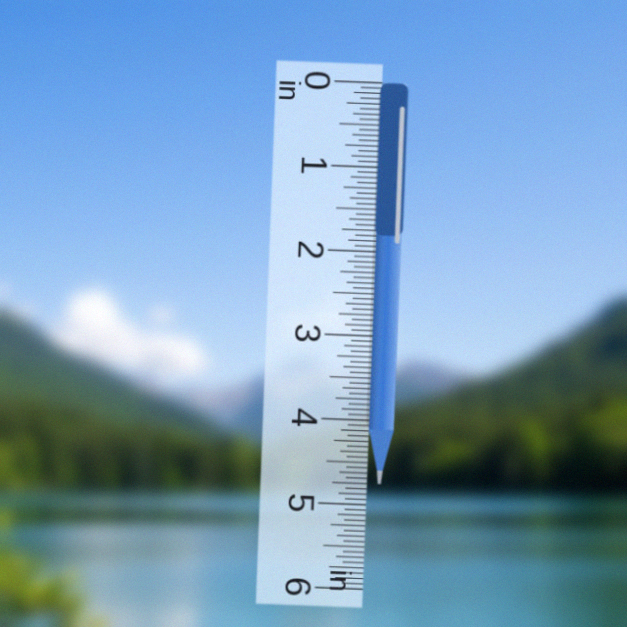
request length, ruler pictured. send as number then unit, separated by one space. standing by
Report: 4.75 in
